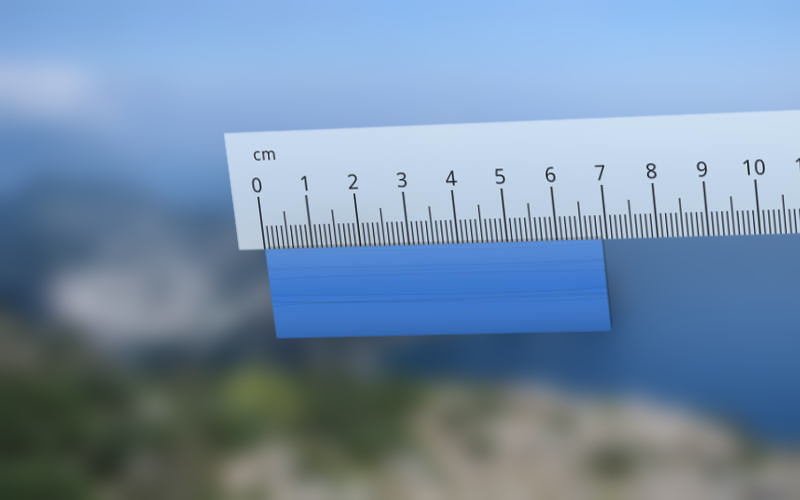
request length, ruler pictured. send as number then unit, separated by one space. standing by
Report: 6.9 cm
